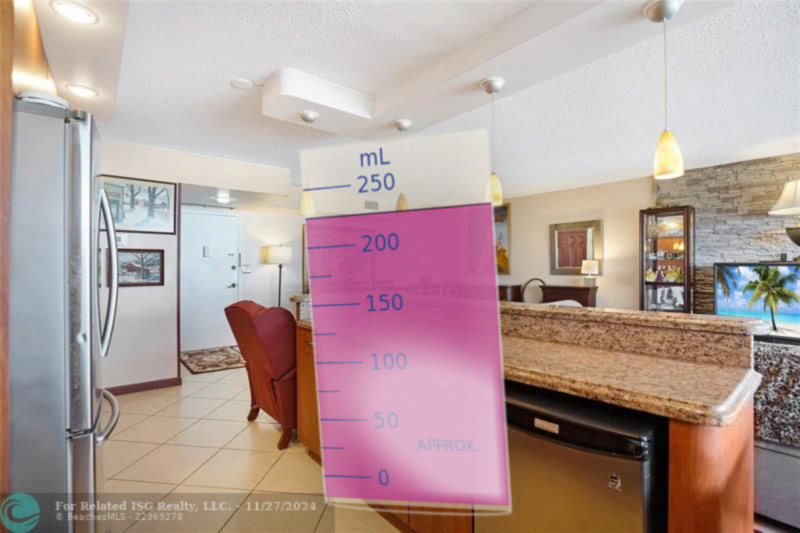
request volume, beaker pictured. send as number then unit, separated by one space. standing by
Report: 225 mL
